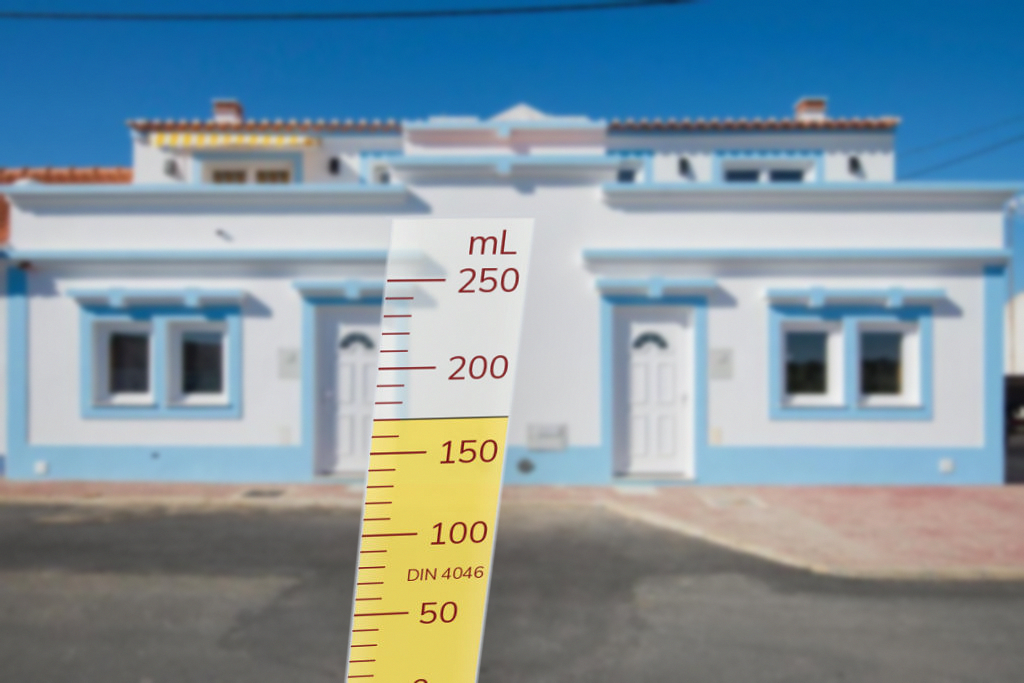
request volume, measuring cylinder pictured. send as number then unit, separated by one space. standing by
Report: 170 mL
